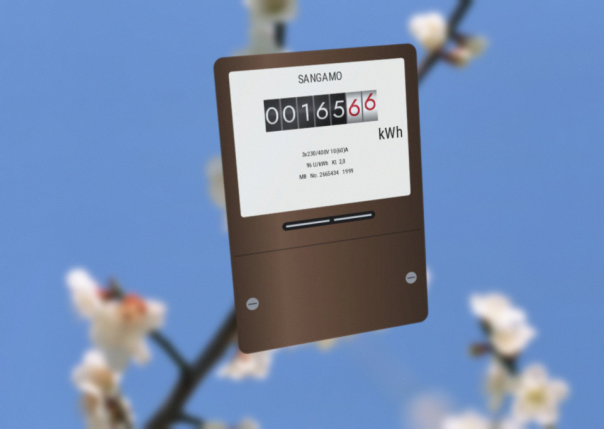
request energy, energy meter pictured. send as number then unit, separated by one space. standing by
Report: 165.66 kWh
